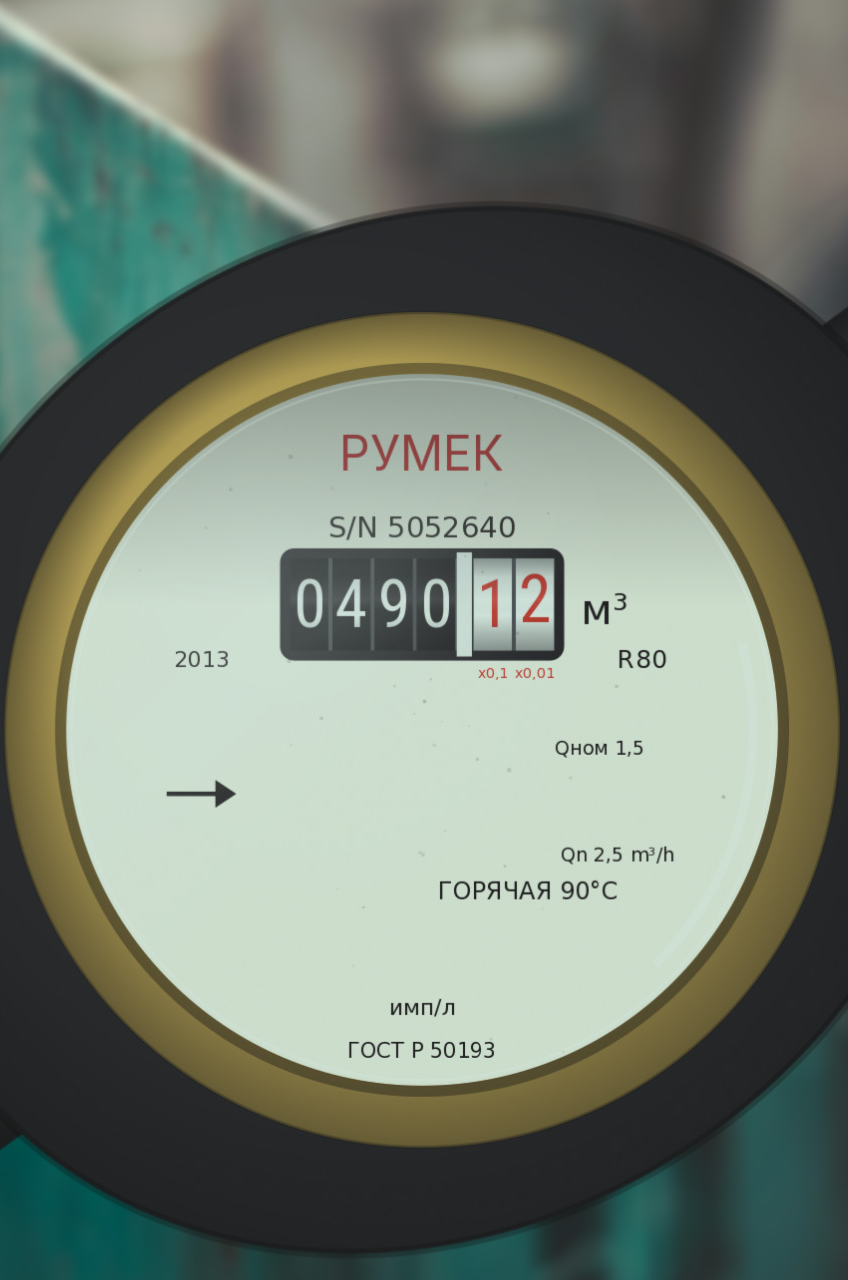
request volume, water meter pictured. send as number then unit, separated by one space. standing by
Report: 490.12 m³
